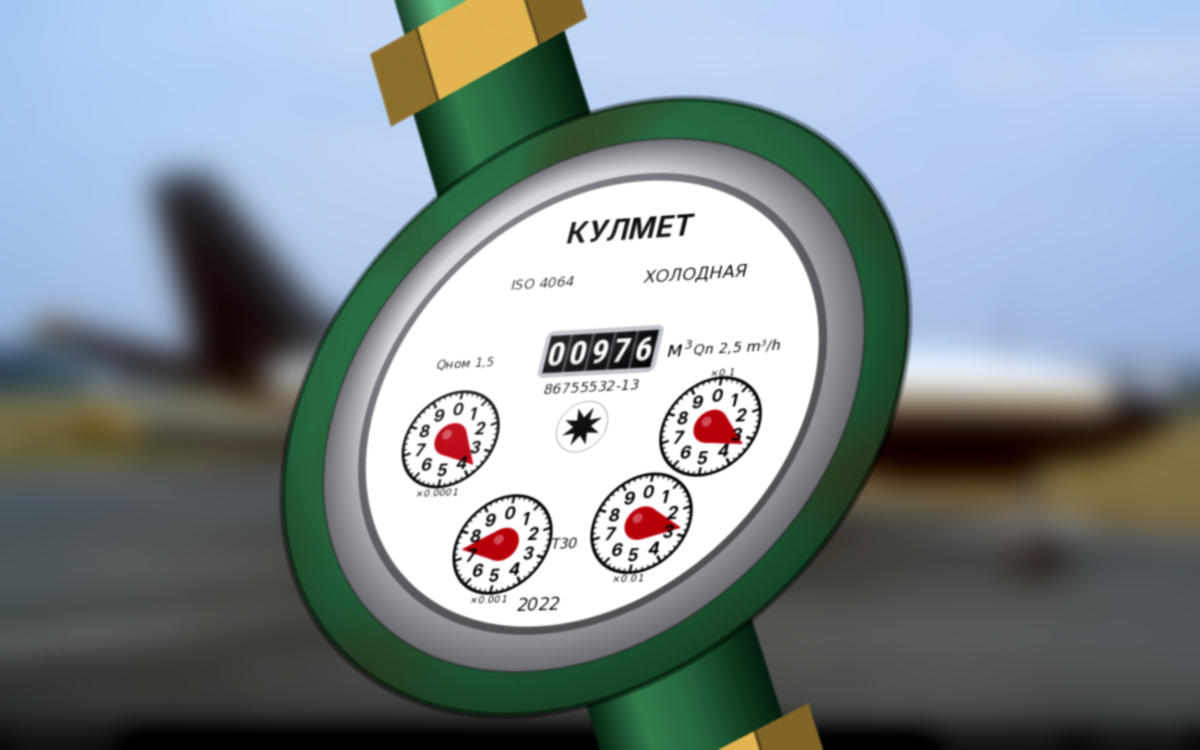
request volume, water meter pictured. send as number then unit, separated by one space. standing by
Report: 976.3273 m³
